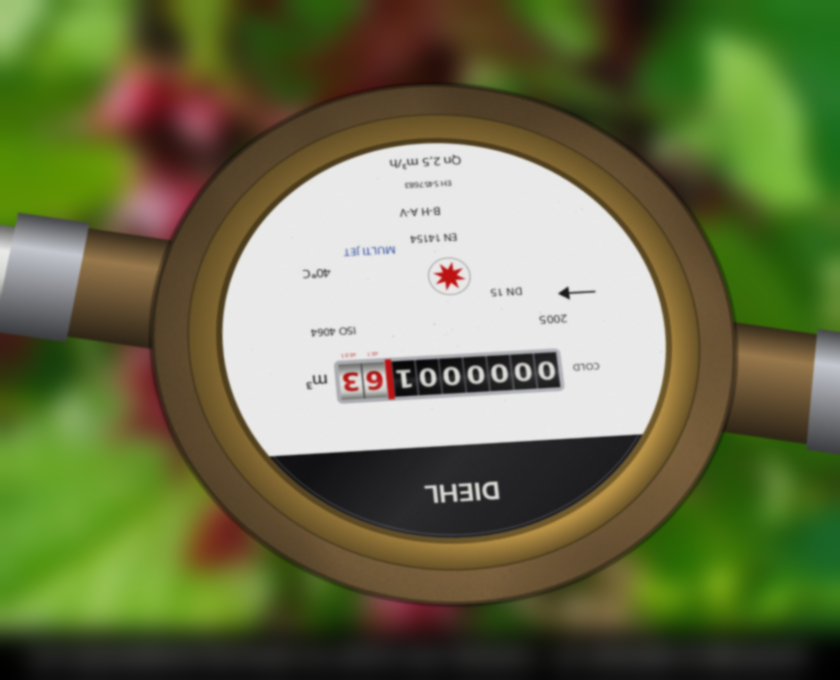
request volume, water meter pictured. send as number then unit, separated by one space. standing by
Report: 1.63 m³
